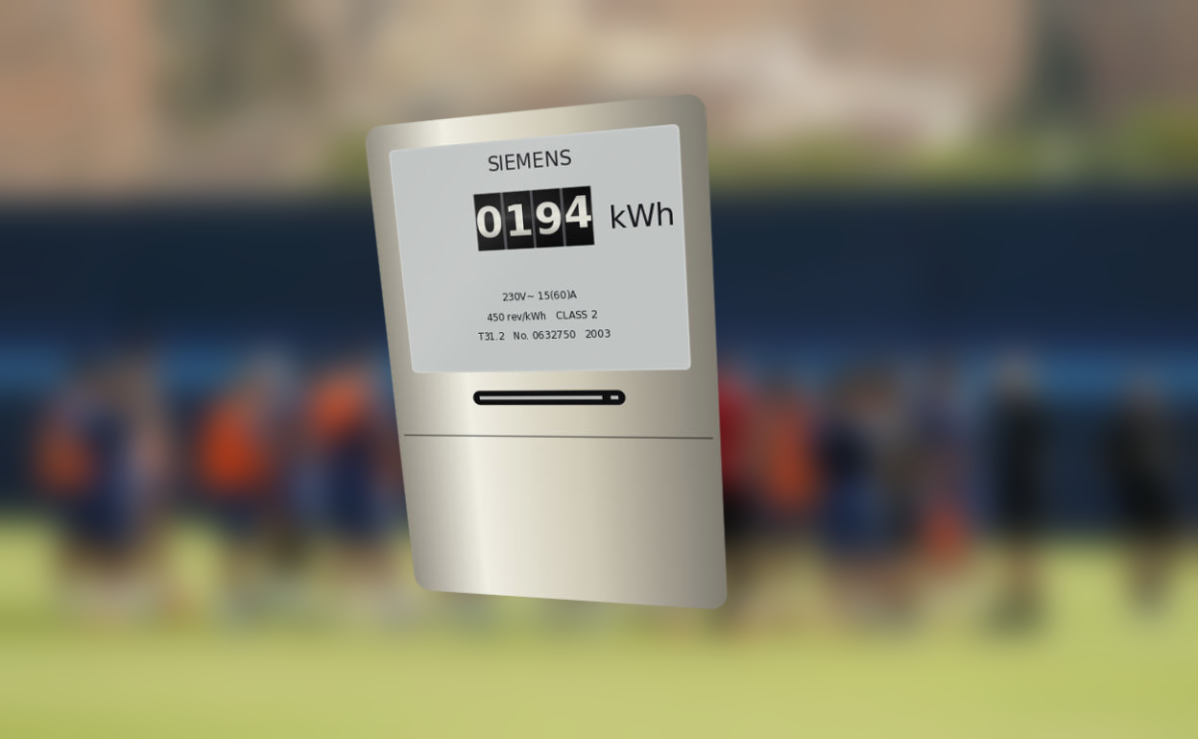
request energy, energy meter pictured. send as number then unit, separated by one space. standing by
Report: 194 kWh
